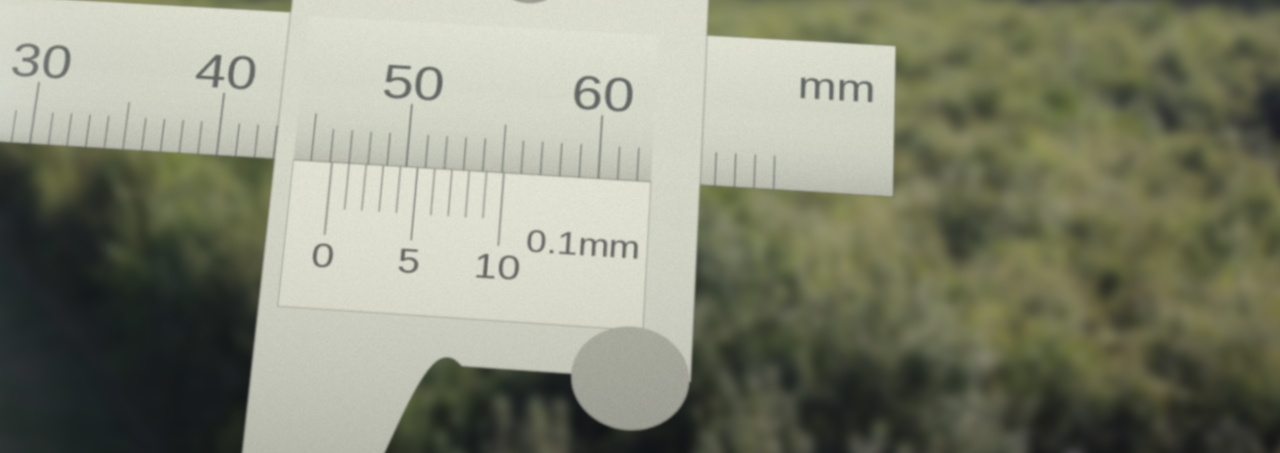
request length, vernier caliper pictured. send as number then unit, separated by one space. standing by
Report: 46.1 mm
